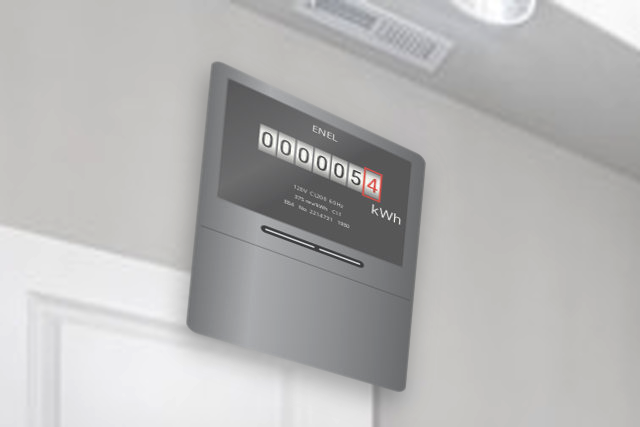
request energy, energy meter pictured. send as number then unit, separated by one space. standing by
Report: 5.4 kWh
